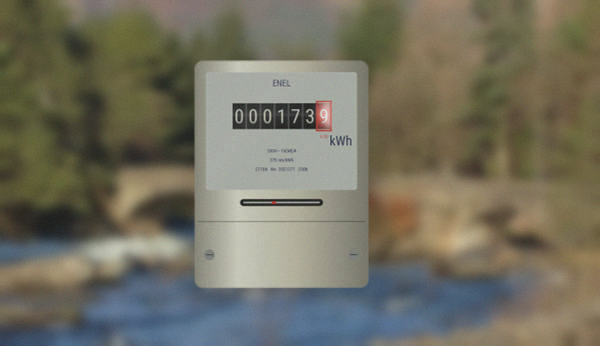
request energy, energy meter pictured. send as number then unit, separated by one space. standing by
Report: 173.9 kWh
